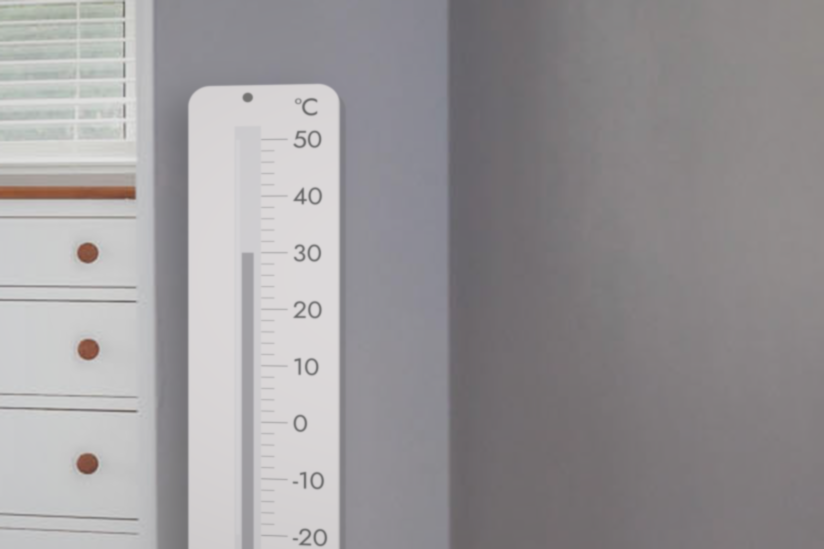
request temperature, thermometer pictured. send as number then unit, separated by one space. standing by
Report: 30 °C
